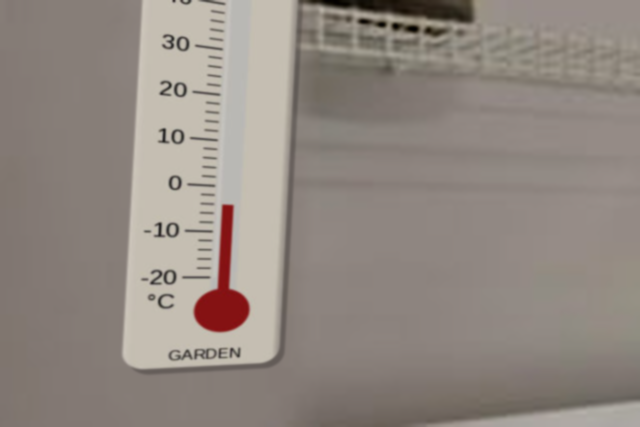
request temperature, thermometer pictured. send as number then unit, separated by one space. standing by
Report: -4 °C
